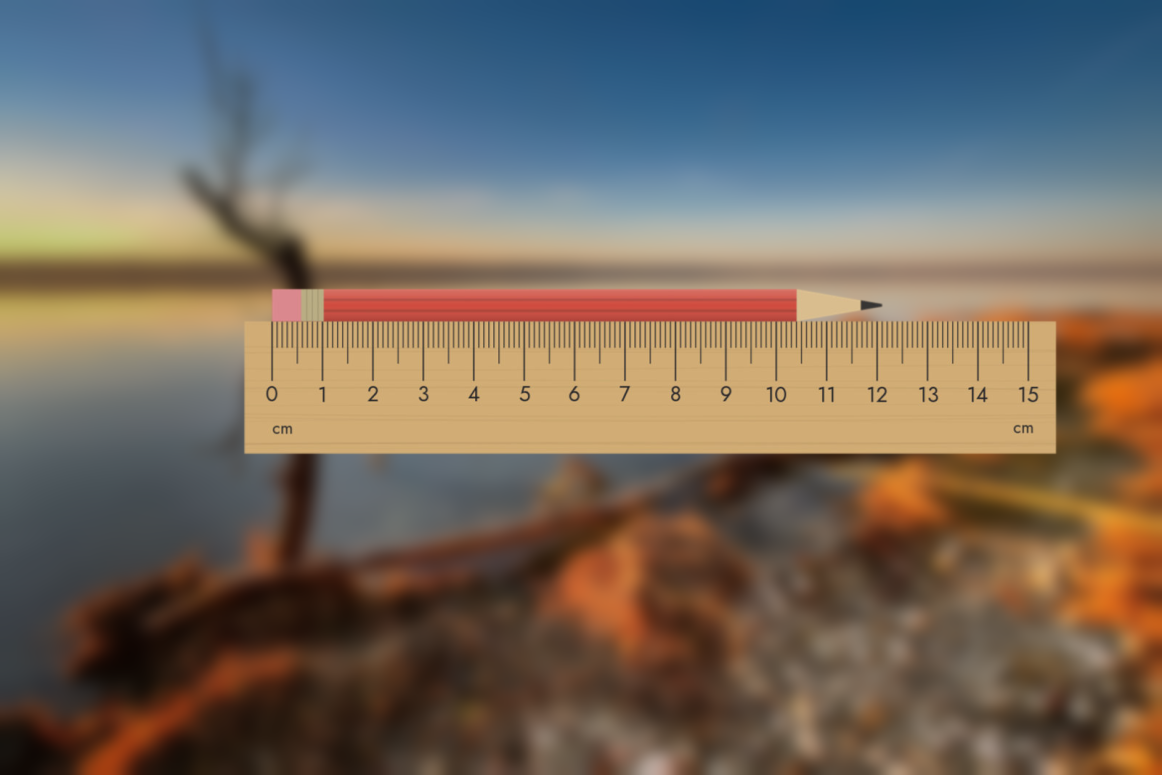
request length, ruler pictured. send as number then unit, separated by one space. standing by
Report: 12.1 cm
